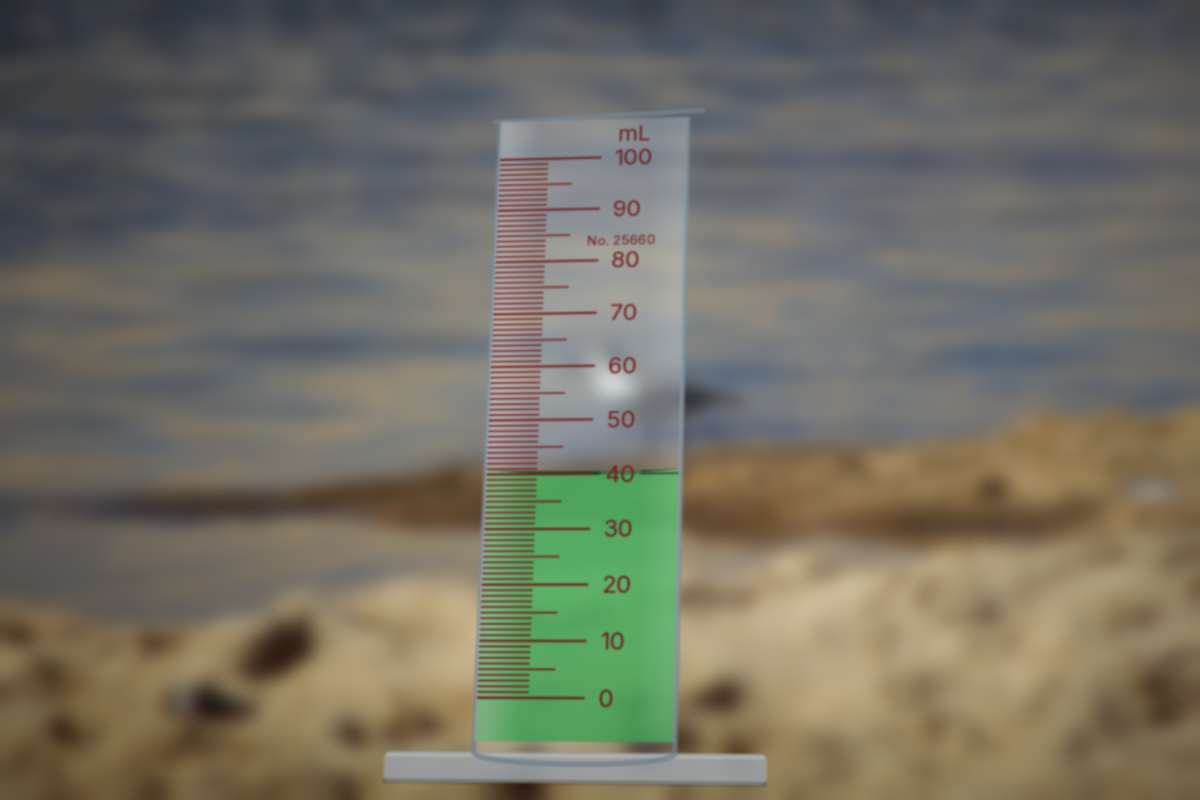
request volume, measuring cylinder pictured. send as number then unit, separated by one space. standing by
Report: 40 mL
